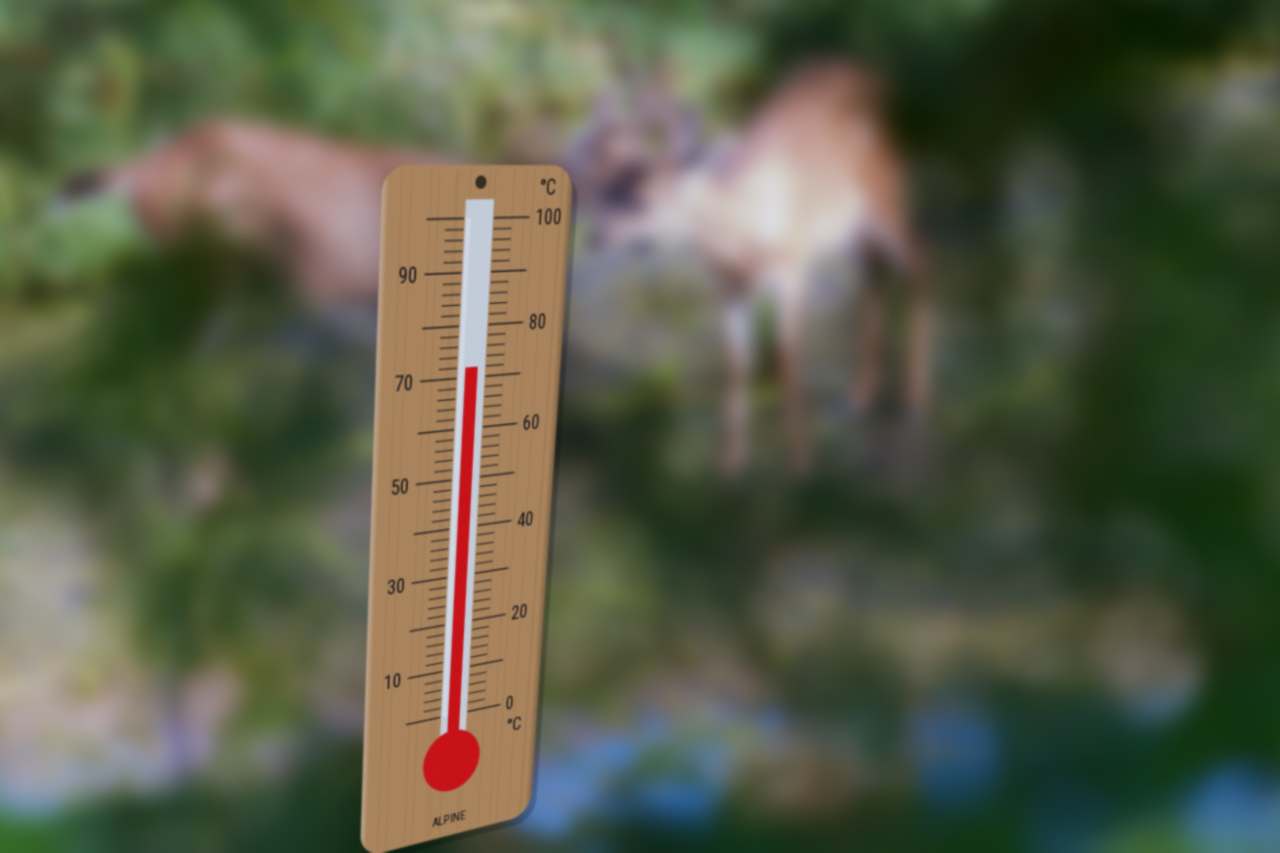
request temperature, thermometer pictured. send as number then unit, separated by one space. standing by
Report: 72 °C
